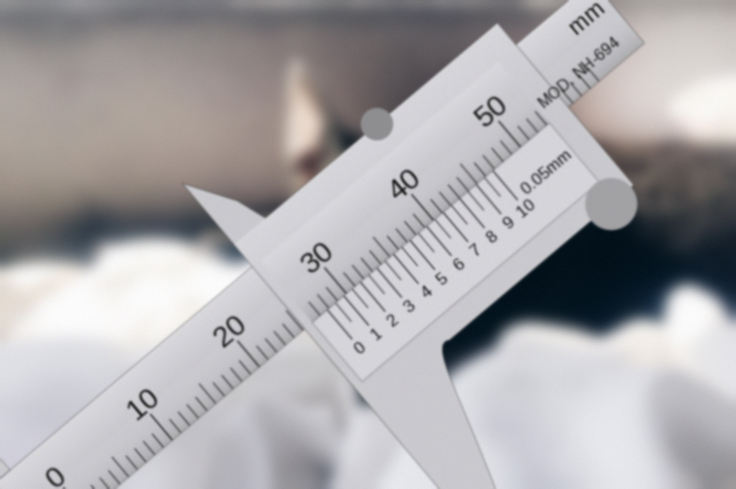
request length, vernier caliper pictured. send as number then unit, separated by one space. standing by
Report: 27.8 mm
